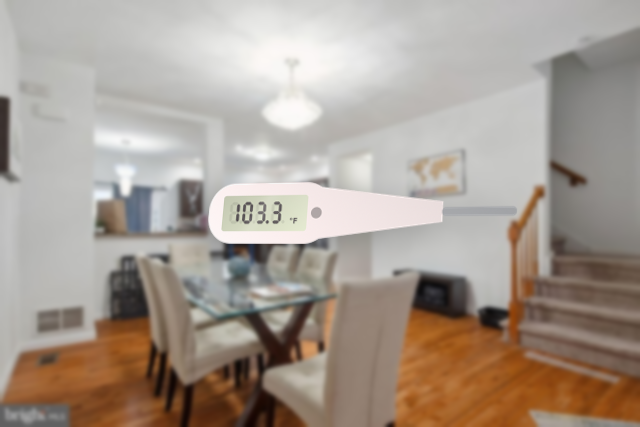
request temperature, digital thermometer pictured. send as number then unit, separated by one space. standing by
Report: 103.3 °F
